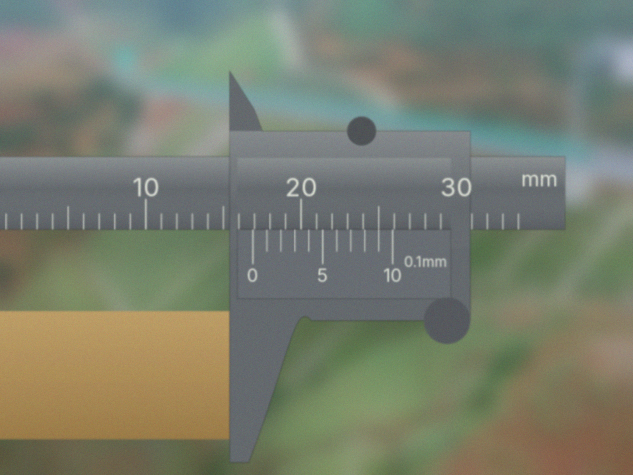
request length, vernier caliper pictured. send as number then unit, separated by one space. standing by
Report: 16.9 mm
